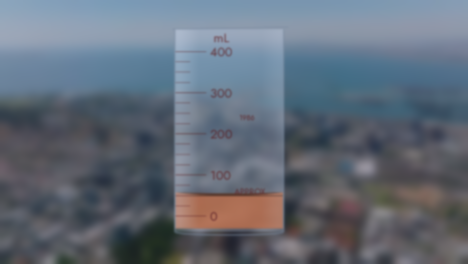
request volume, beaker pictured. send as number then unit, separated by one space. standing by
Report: 50 mL
